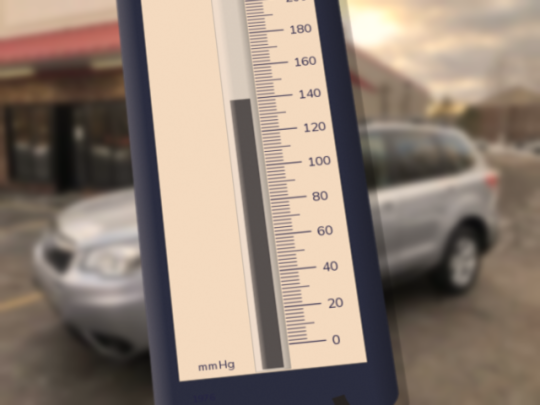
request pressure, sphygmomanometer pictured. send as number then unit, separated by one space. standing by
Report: 140 mmHg
